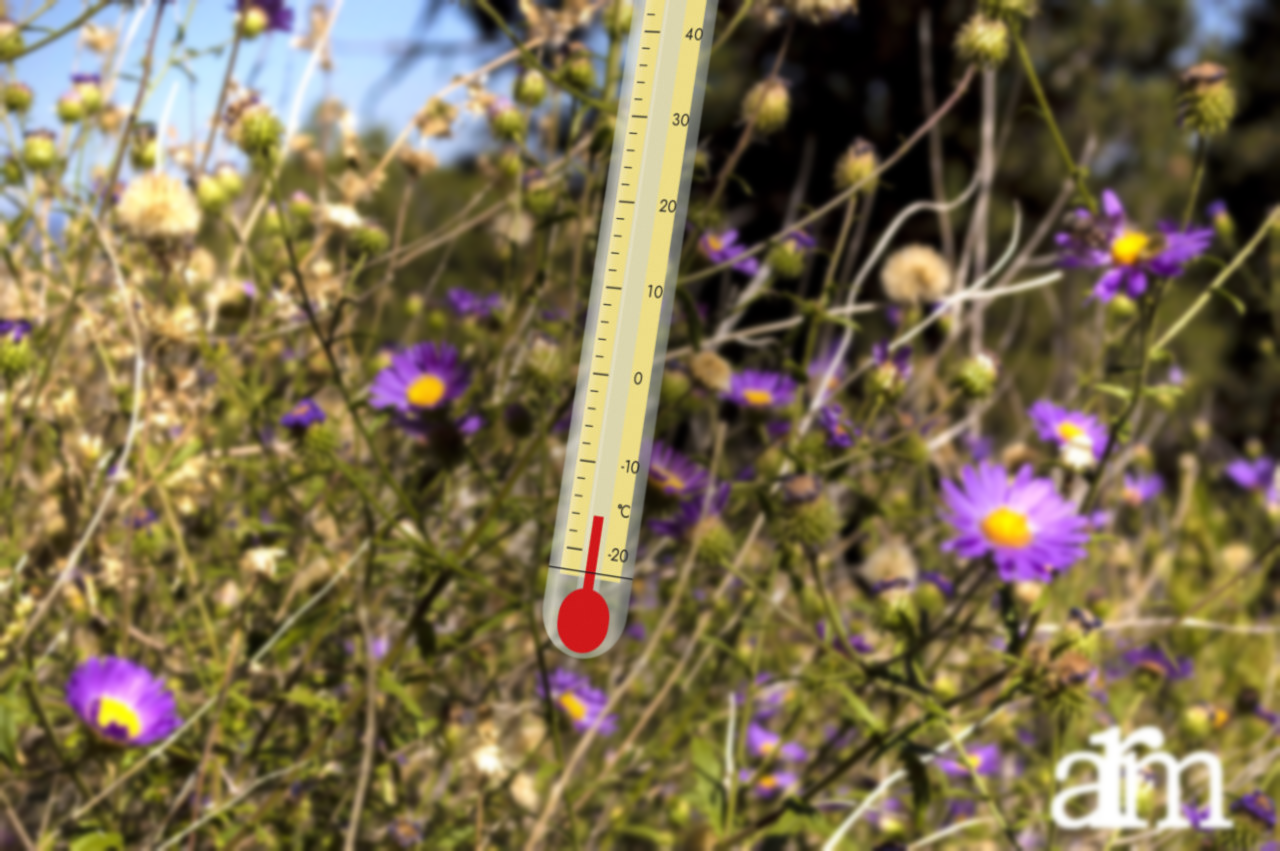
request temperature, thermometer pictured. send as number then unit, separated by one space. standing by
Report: -16 °C
